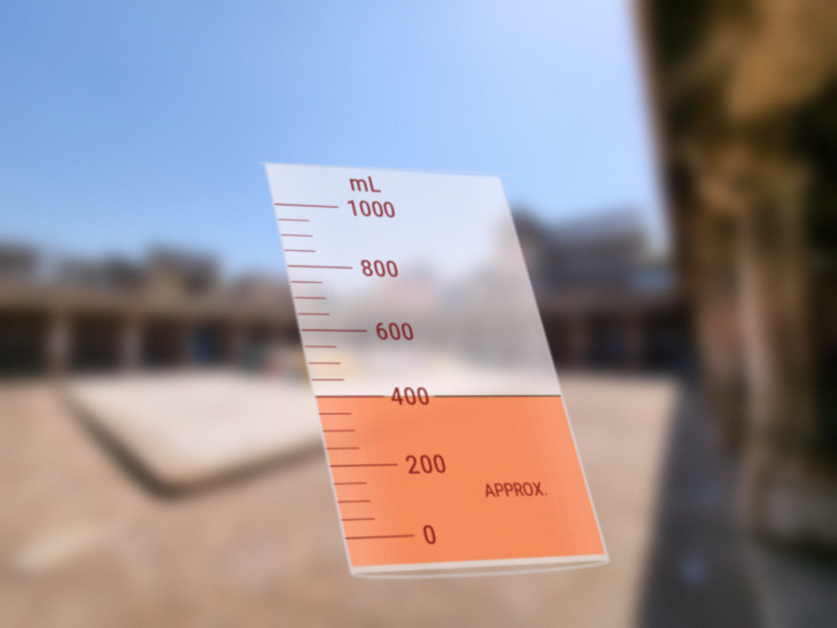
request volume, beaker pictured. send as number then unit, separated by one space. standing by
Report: 400 mL
